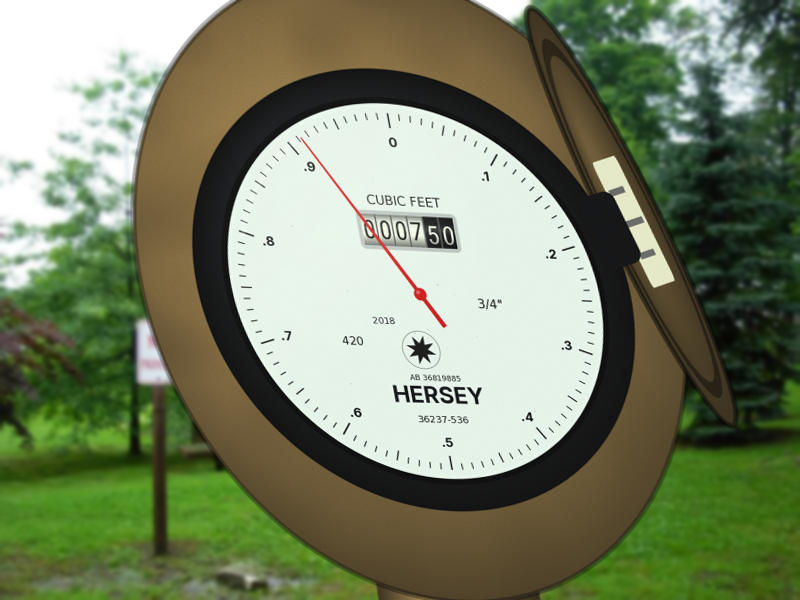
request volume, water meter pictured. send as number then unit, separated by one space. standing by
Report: 749.91 ft³
